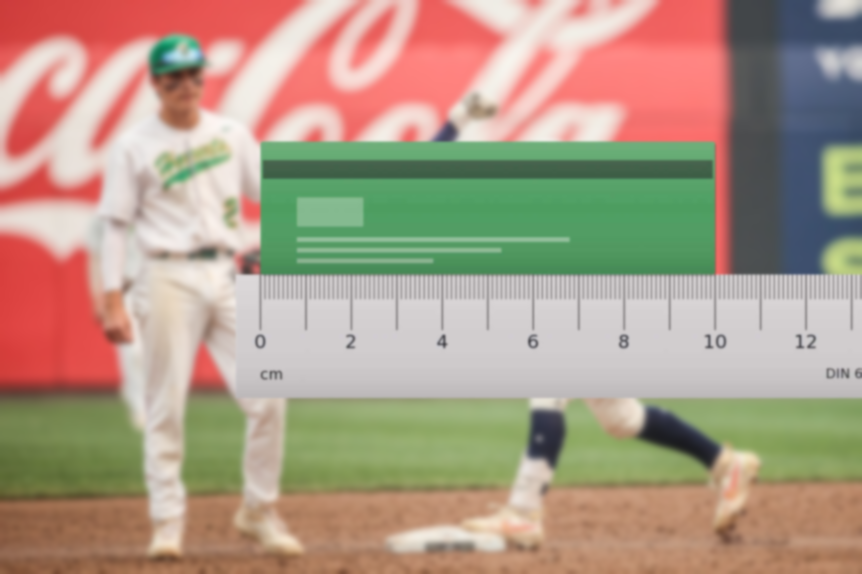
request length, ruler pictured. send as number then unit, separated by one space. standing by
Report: 10 cm
